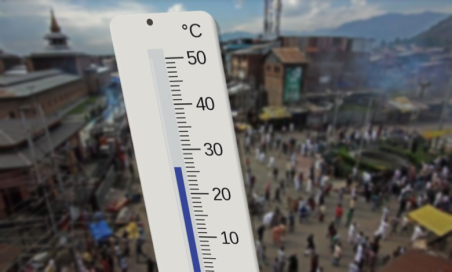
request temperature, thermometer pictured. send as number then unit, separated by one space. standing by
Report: 26 °C
